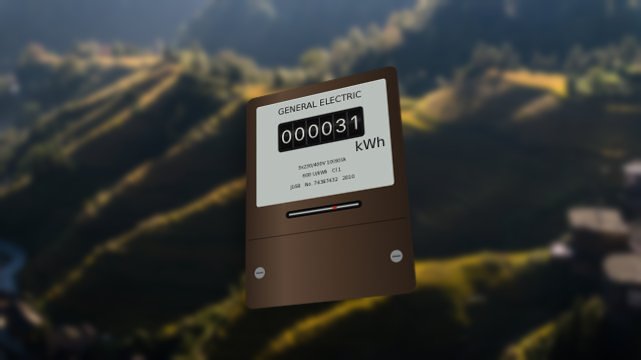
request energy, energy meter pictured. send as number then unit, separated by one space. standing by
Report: 31 kWh
